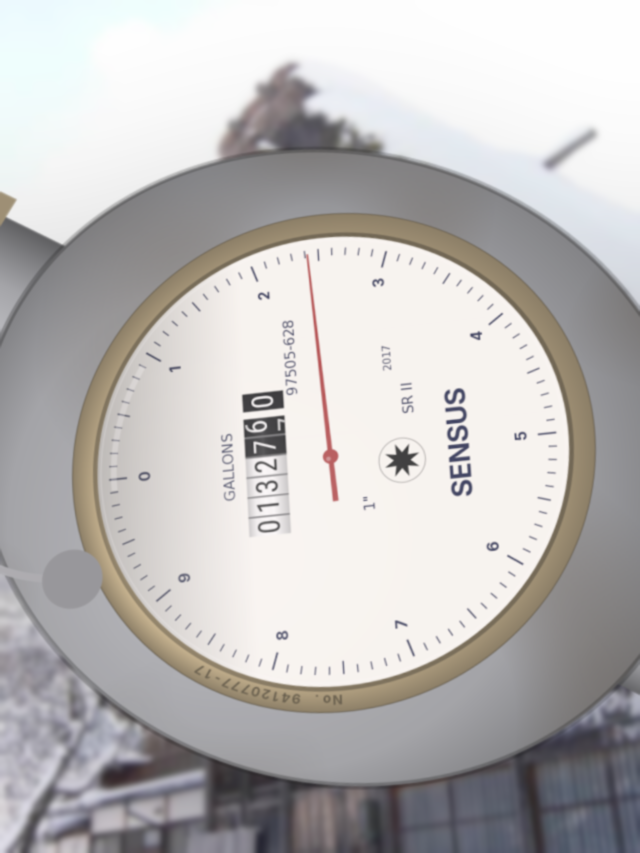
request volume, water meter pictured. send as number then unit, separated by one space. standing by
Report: 132762.4 gal
